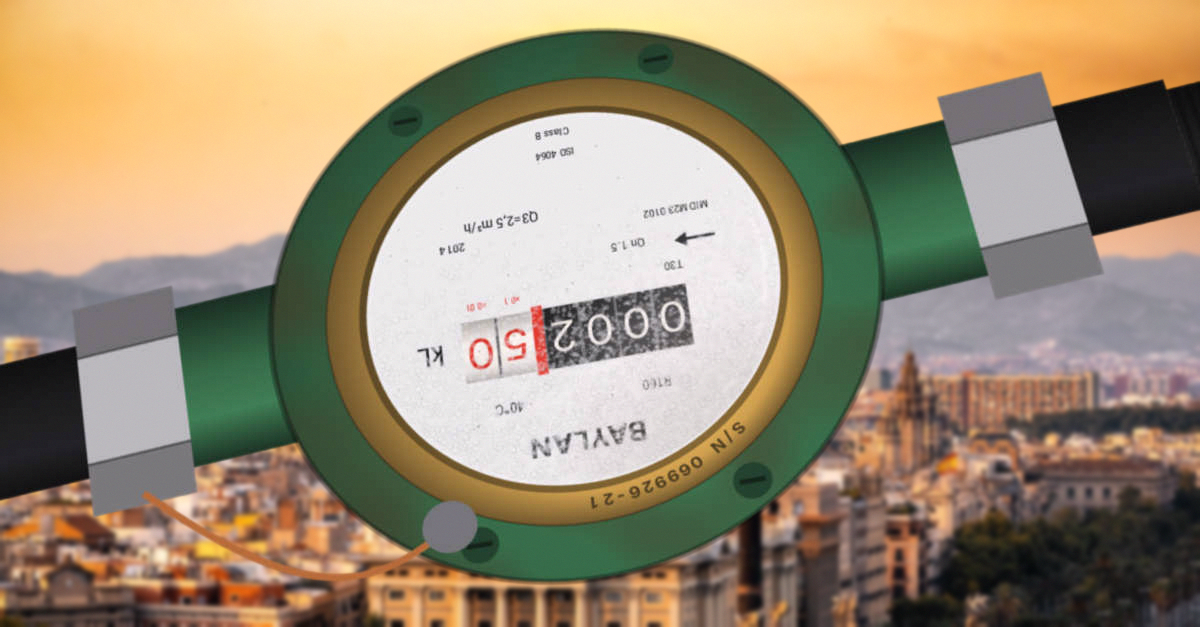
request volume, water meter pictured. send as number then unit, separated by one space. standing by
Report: 2.50 kL
